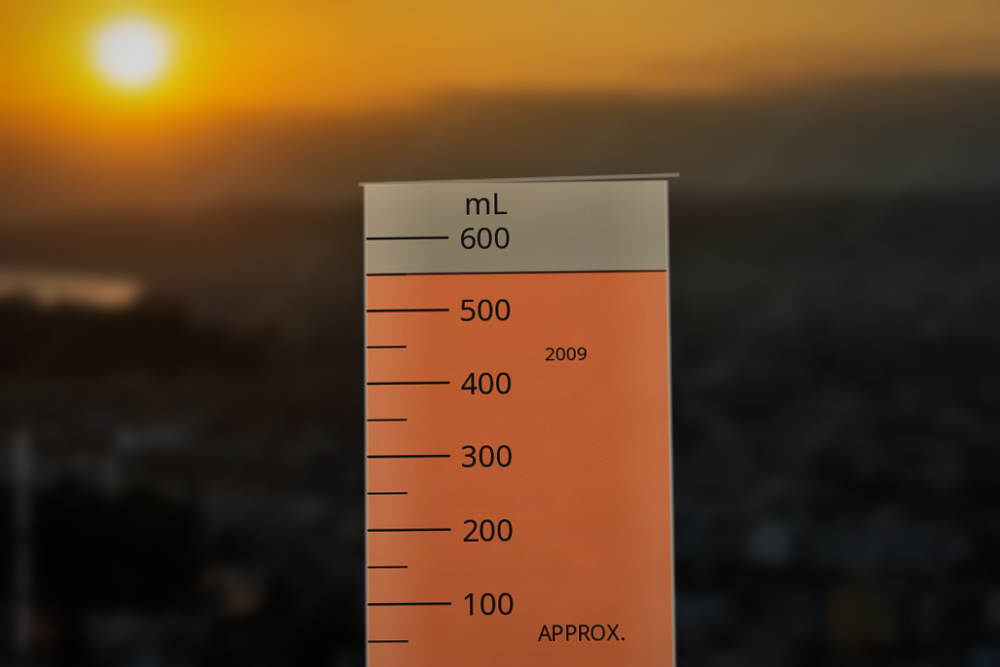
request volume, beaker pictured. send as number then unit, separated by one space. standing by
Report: 550 mL
